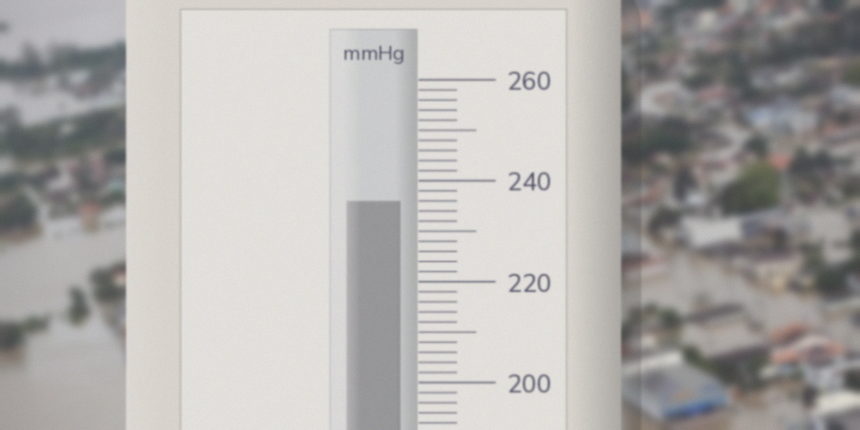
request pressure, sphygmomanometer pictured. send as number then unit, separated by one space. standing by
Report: 236 mmHg
